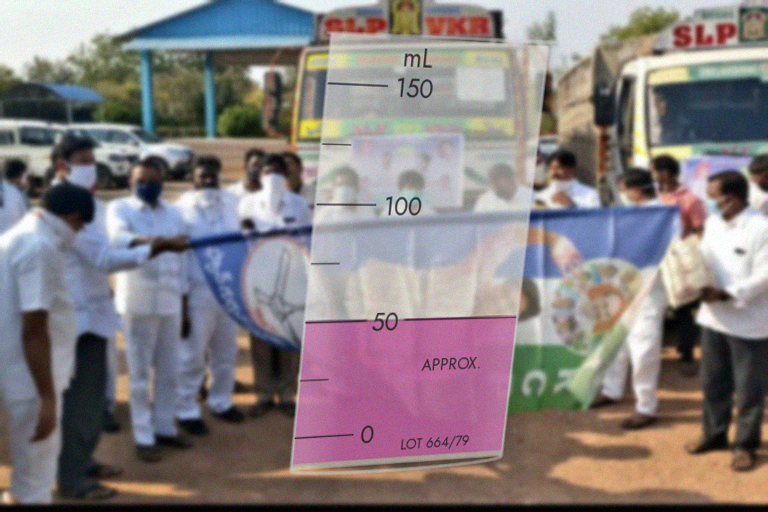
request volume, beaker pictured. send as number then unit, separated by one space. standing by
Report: 50 mL
